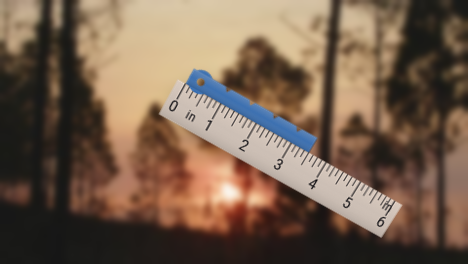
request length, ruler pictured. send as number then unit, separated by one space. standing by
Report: 3.5 in
